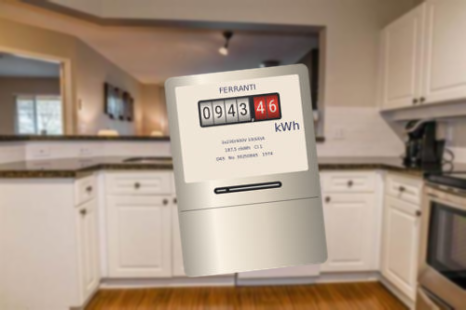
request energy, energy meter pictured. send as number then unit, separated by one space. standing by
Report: 943.46 kWh
